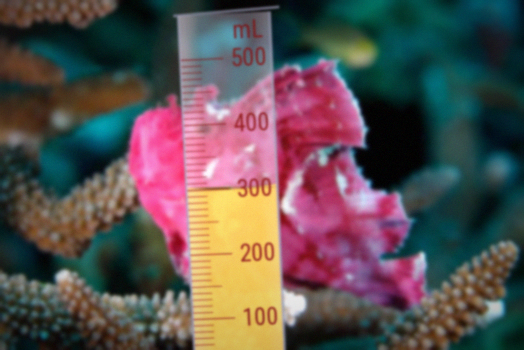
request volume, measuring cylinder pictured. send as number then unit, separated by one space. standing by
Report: 300 mL
